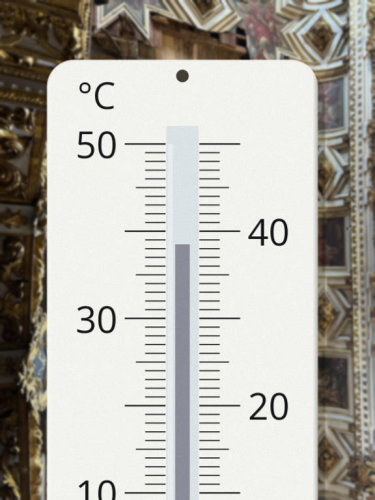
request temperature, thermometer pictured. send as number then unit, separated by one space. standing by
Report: 38.5 °C
